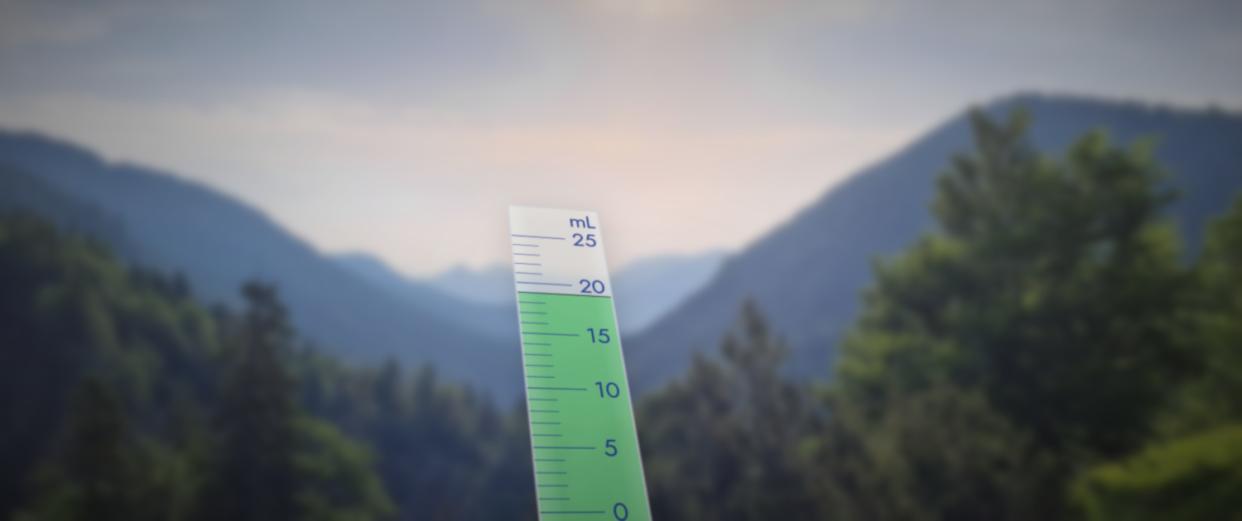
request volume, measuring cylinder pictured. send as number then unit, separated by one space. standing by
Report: 19 mL
